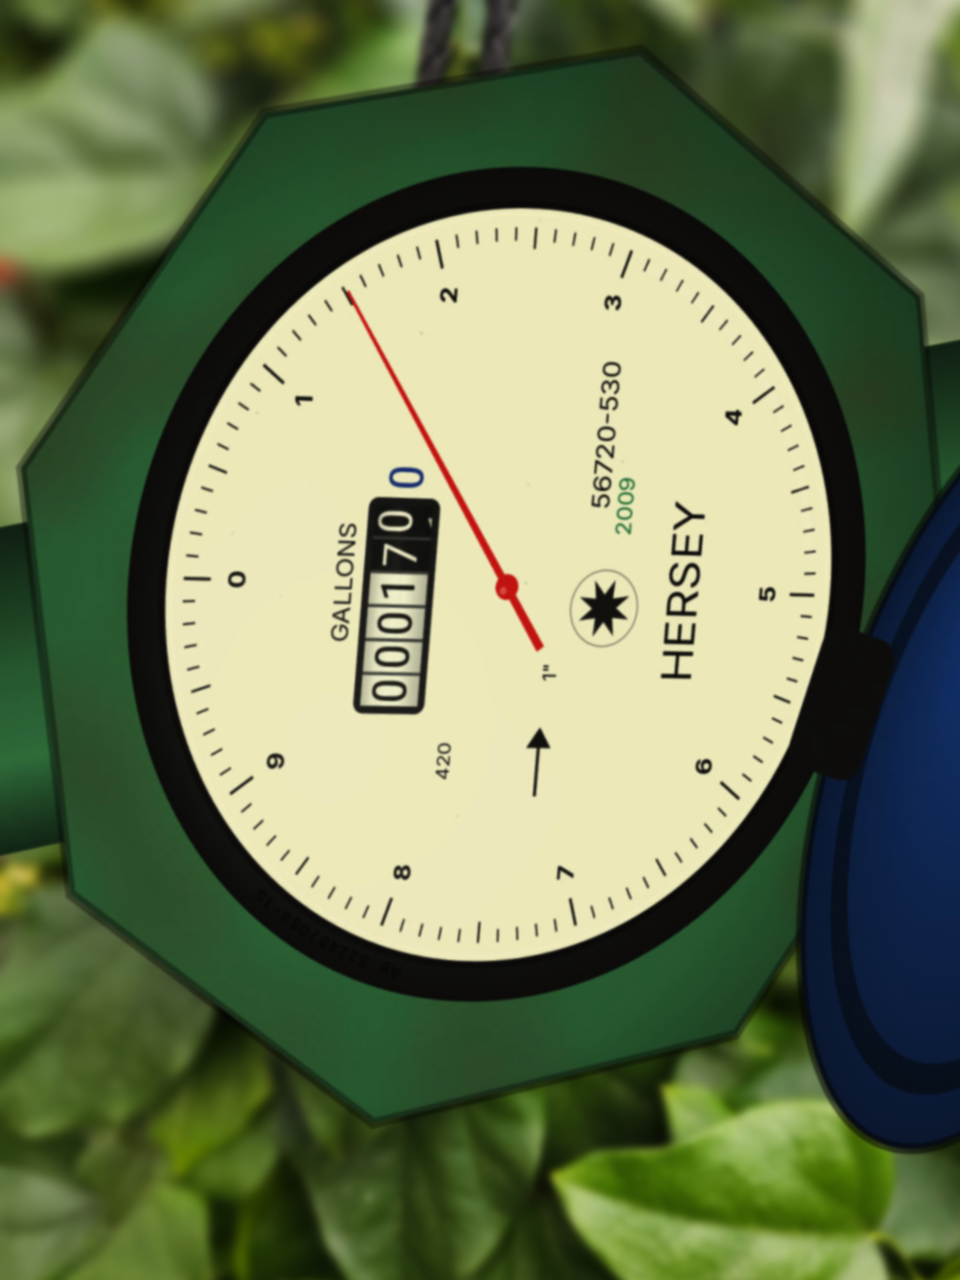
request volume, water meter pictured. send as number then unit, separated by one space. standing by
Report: 1701.5 gal
